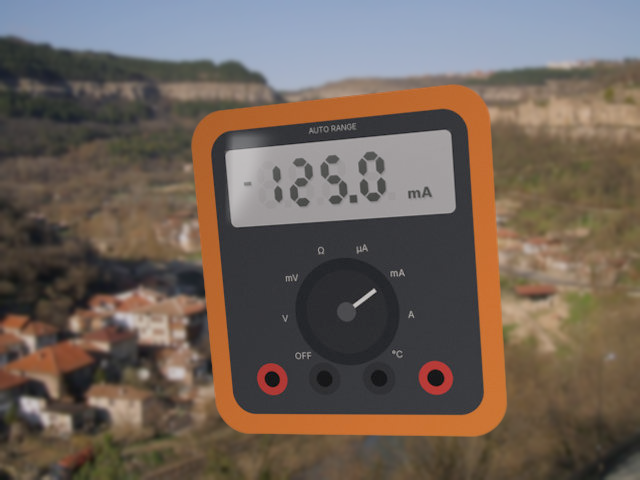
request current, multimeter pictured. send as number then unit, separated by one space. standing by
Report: -125.0 mA
